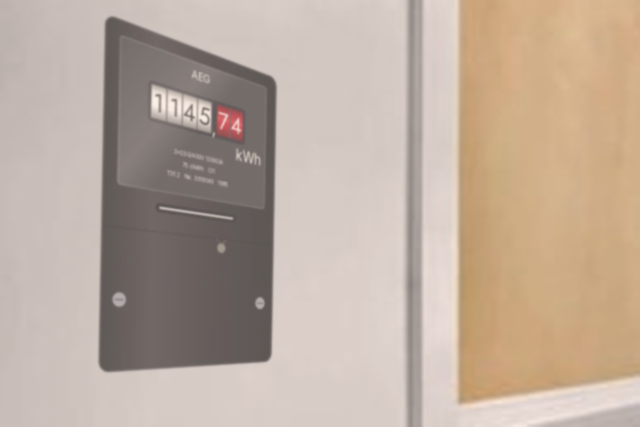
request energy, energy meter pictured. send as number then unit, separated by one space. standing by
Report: 1145.74 kWh
